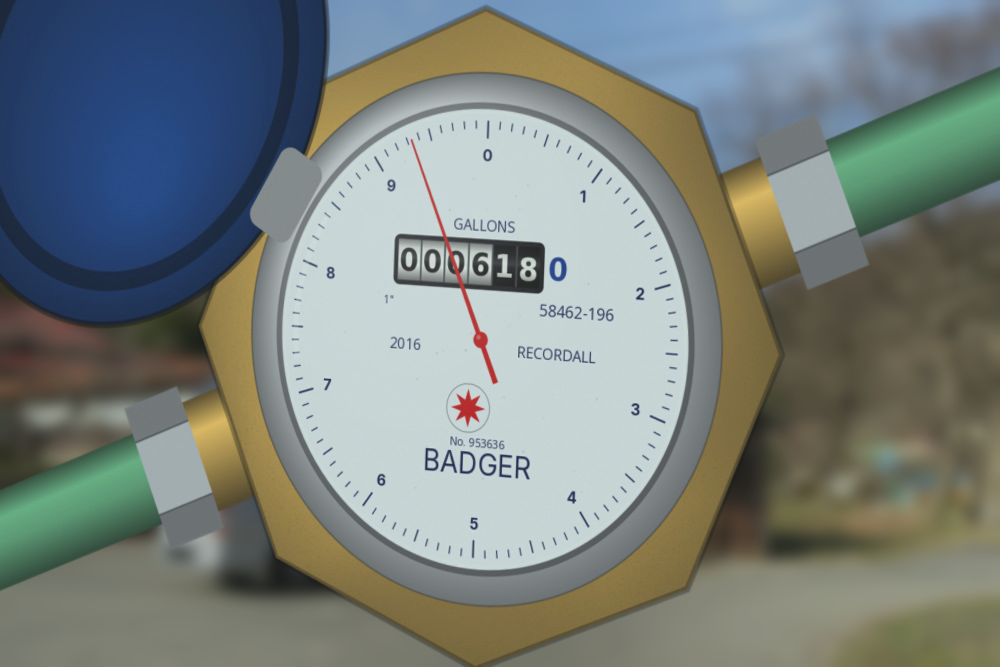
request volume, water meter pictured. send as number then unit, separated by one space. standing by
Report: 6179.3 gal
